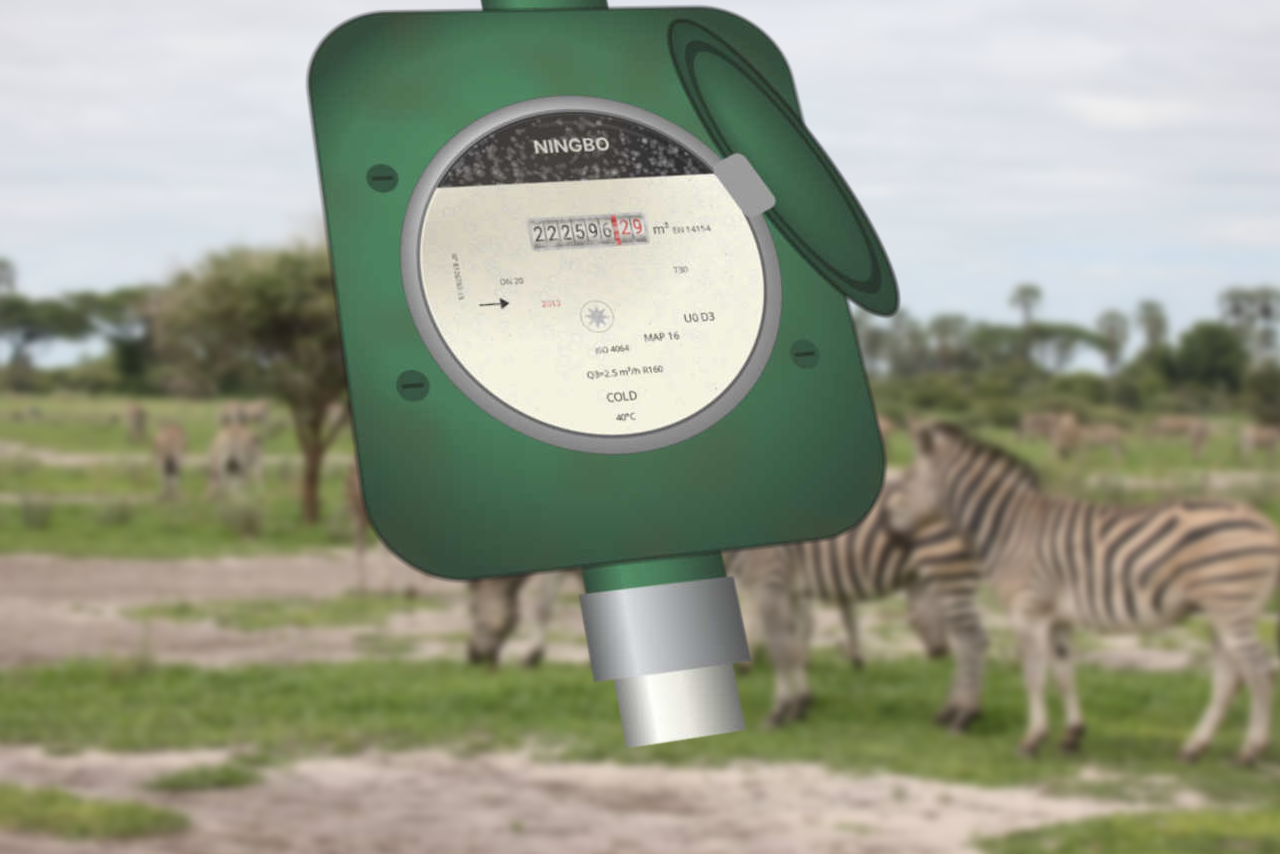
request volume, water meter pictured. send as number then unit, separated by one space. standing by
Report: 222596.29 m³
